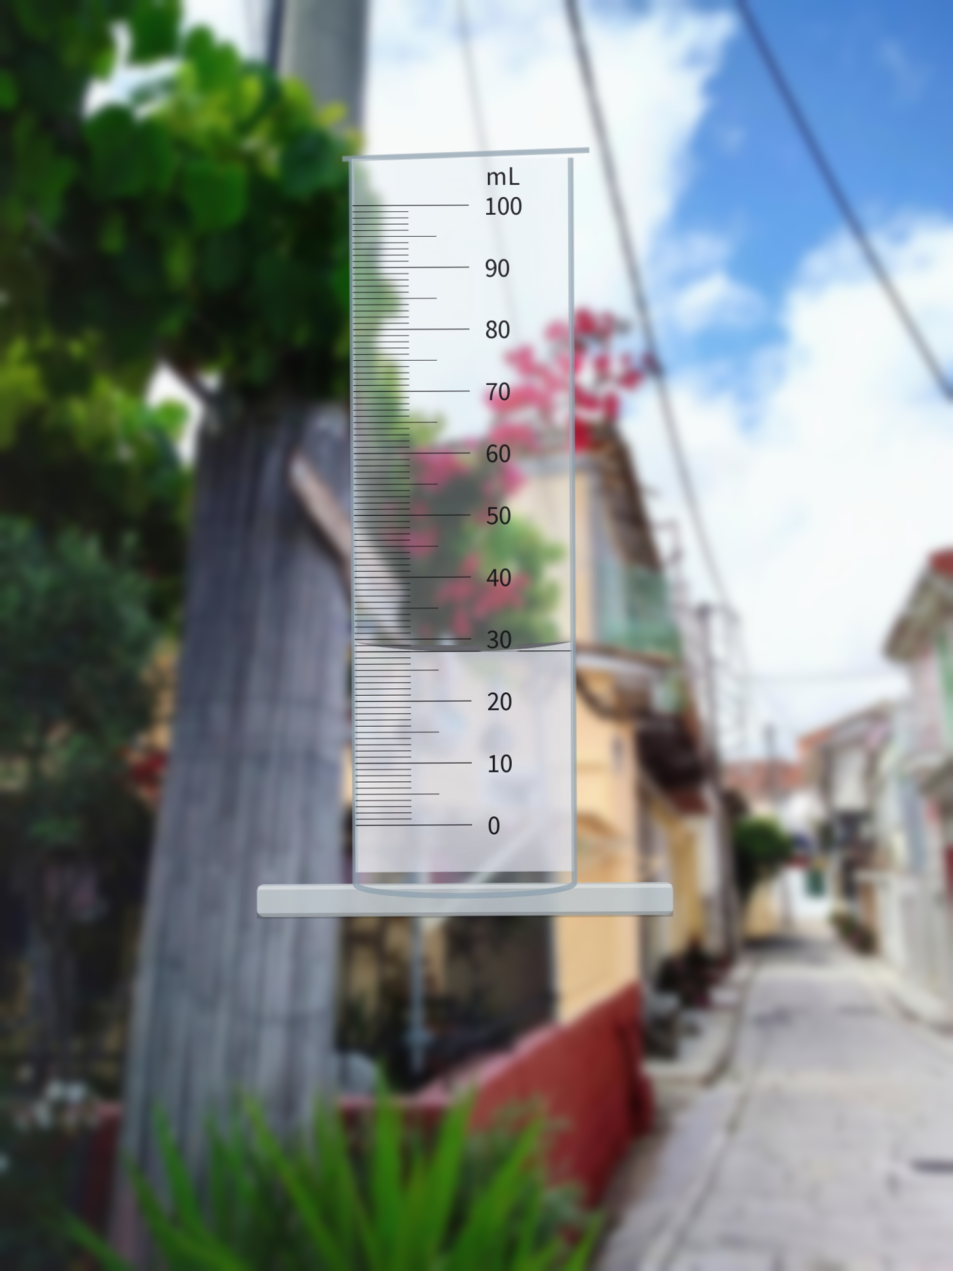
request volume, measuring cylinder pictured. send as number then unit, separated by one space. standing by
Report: 28 mL
